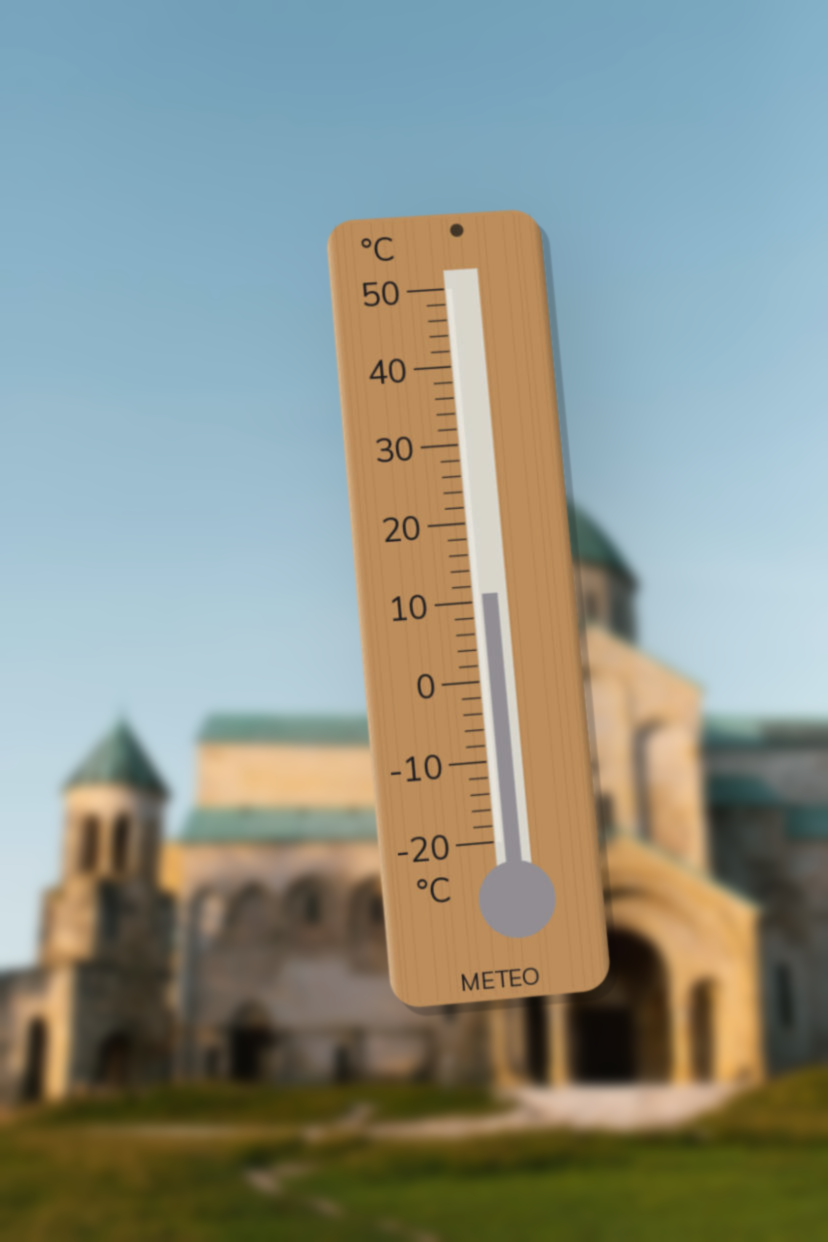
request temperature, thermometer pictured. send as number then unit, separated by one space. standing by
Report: 11 °C
